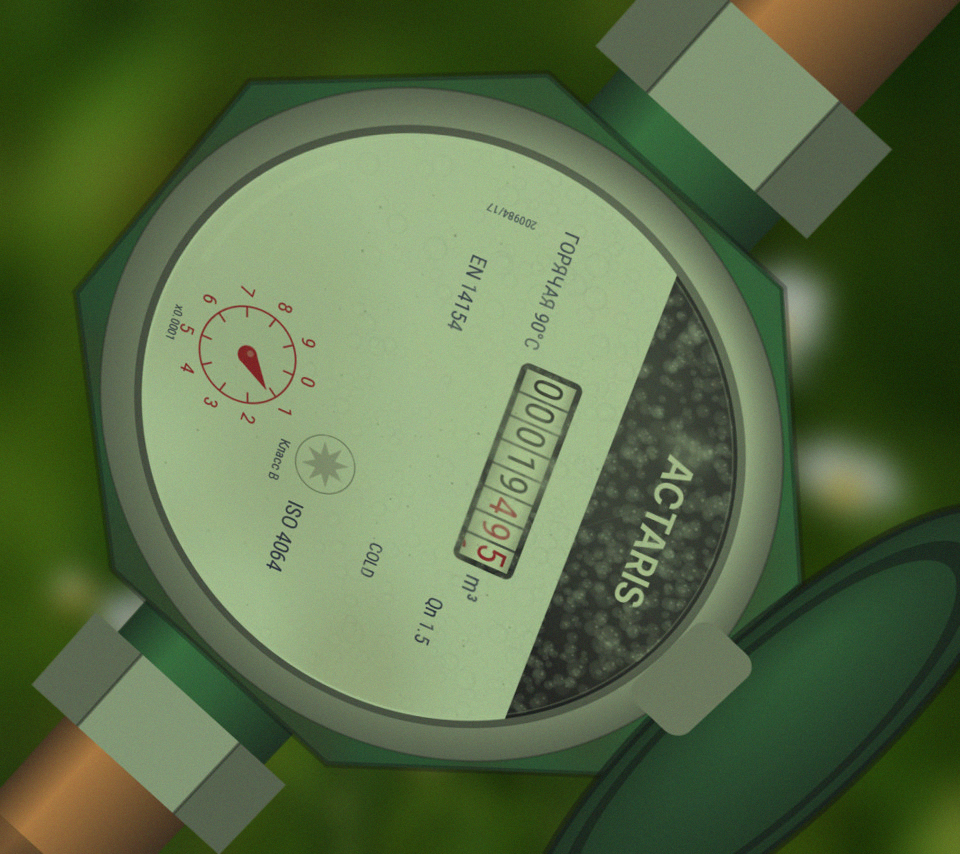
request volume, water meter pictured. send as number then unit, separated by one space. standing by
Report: 19.4951 m³
